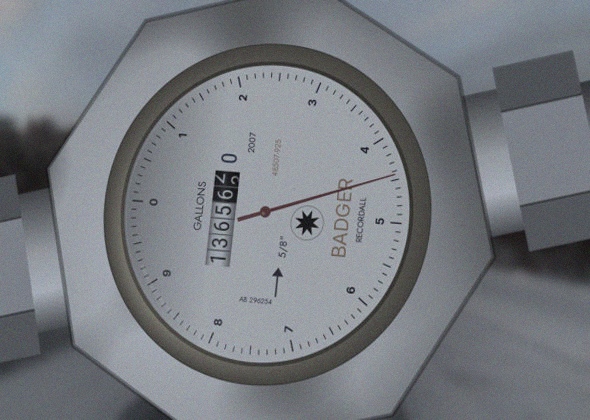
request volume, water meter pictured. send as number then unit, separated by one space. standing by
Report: 1365624.4 gal
